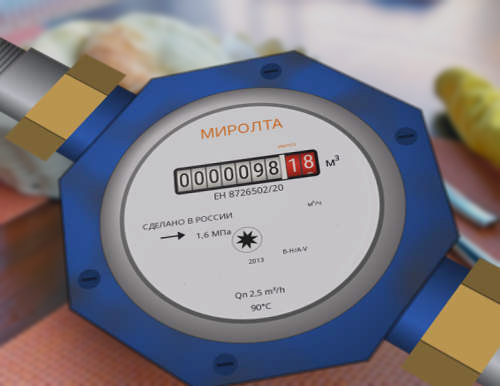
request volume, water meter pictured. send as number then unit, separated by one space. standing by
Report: 98.18 m³
